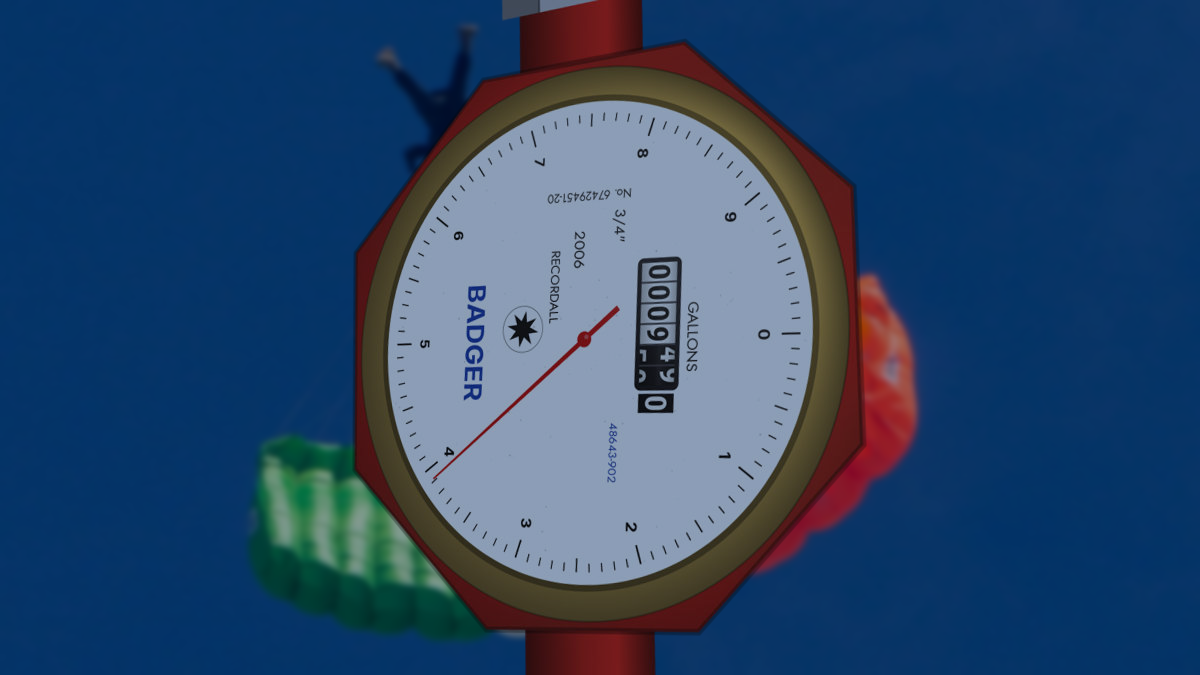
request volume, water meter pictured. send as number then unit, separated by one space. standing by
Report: 9493.9 gal
